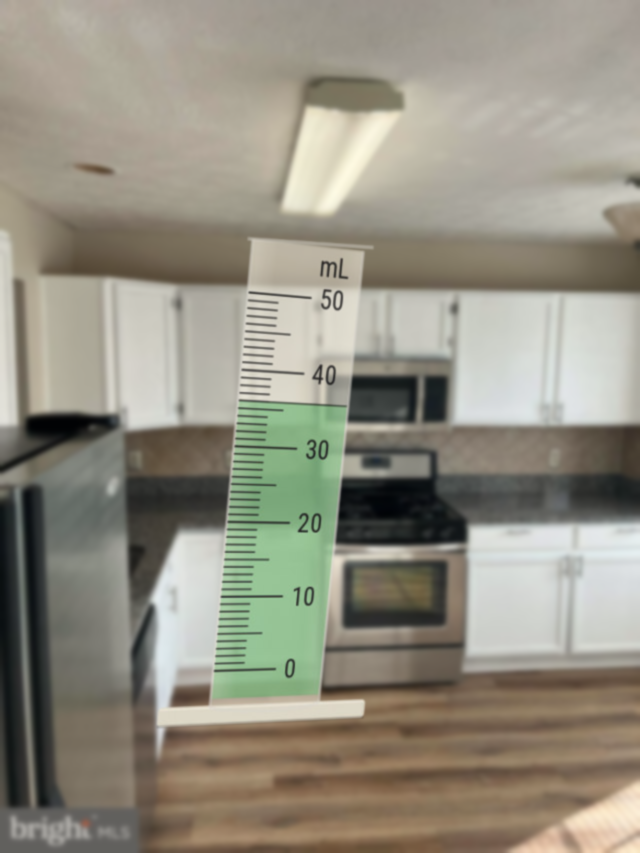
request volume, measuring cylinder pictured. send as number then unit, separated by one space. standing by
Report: 36 mL
